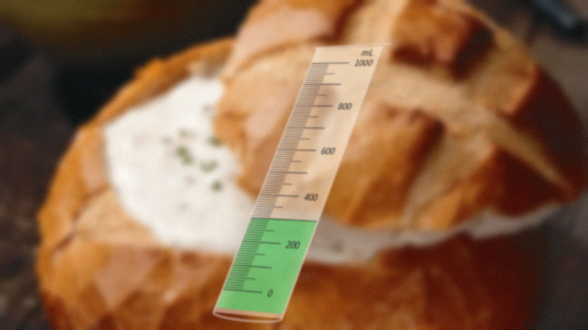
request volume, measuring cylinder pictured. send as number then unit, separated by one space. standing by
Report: 300 mL
